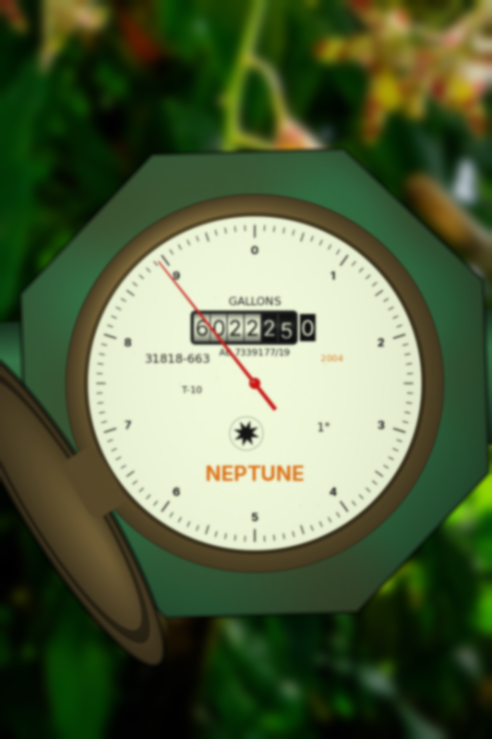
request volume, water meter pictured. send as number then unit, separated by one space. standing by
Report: 6022248.9 gal
